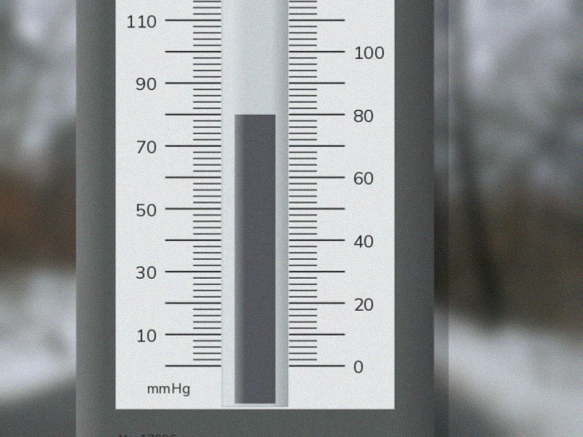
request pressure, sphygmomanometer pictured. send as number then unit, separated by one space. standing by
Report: 80 mmHg
